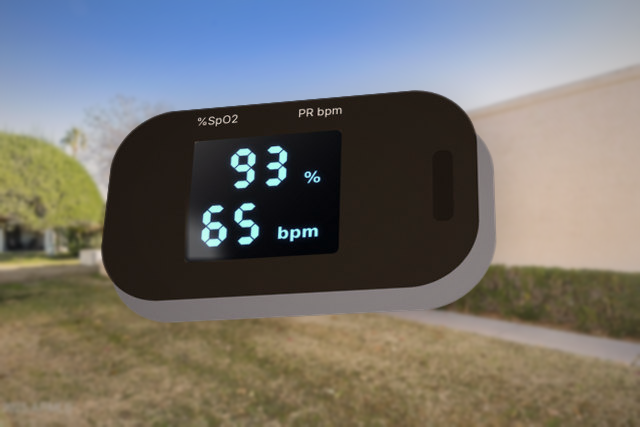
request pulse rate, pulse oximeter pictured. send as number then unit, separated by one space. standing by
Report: 65 bpm
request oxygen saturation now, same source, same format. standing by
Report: 93 %
